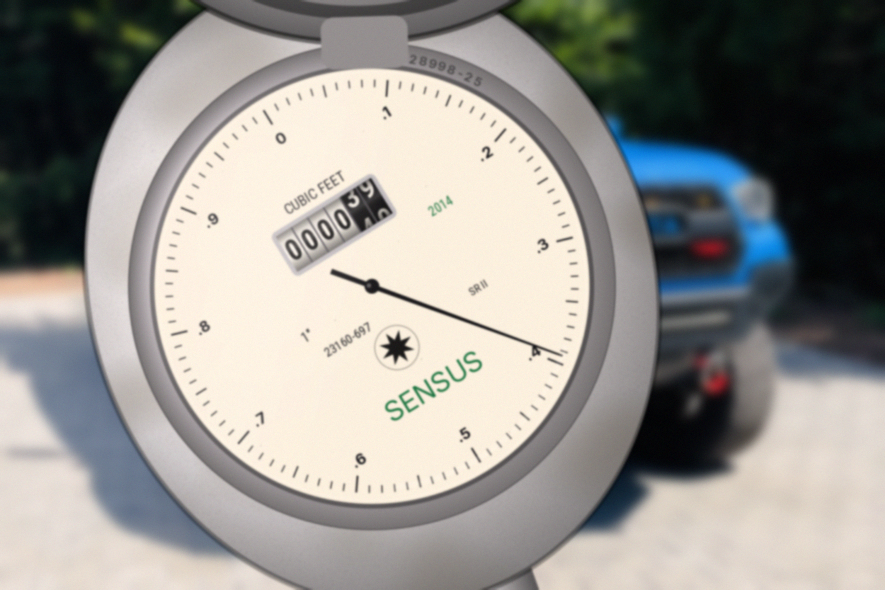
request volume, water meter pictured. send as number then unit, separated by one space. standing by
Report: 39.39 ft³
